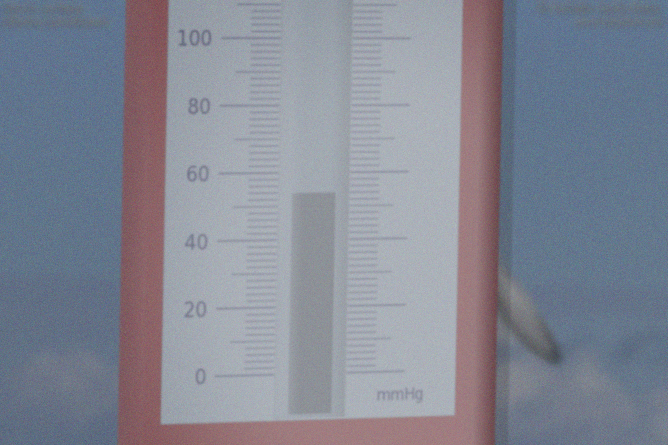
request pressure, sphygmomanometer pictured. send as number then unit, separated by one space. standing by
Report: 54 mmHg
